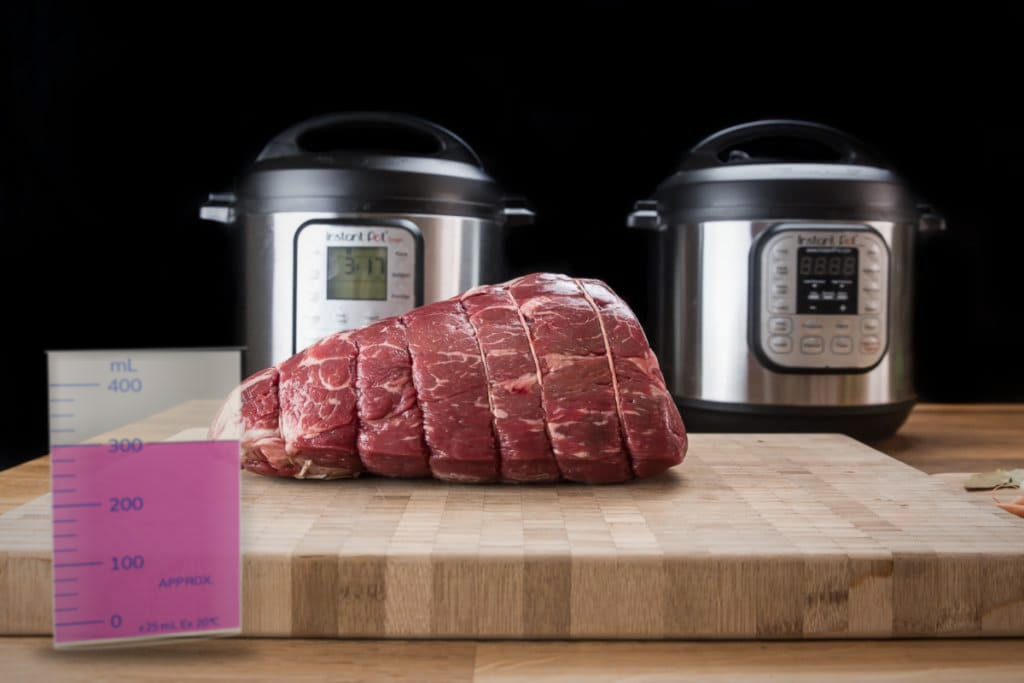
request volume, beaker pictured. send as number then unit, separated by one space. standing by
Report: 300 mL
